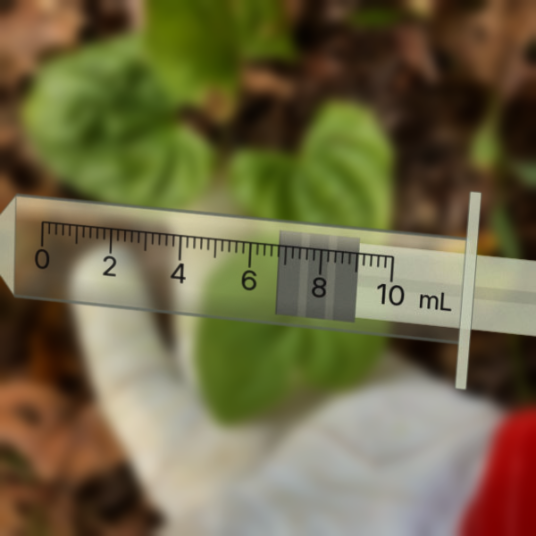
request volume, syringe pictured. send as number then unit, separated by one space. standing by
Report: 6.8 mL
